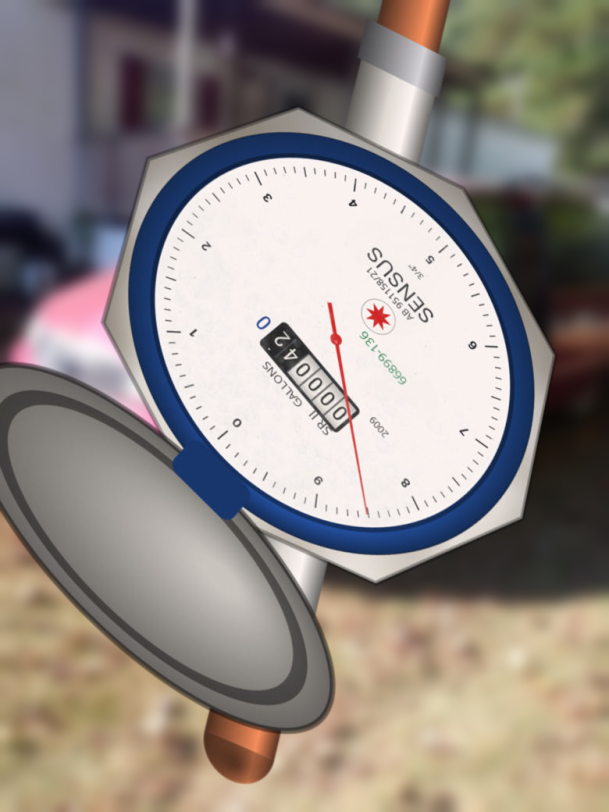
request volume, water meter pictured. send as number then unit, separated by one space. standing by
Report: 418.5 gal
